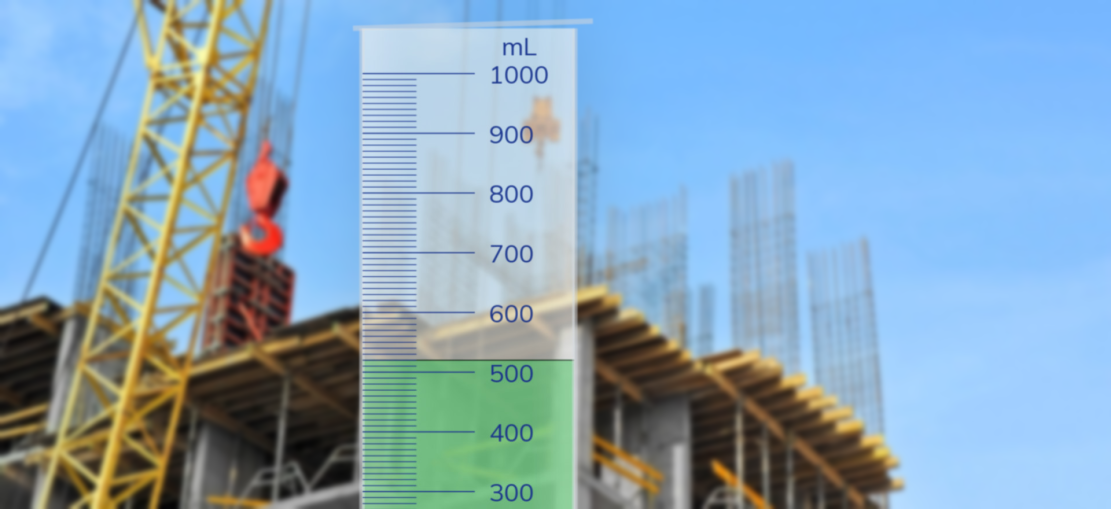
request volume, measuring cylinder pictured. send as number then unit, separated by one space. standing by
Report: 520 mL
